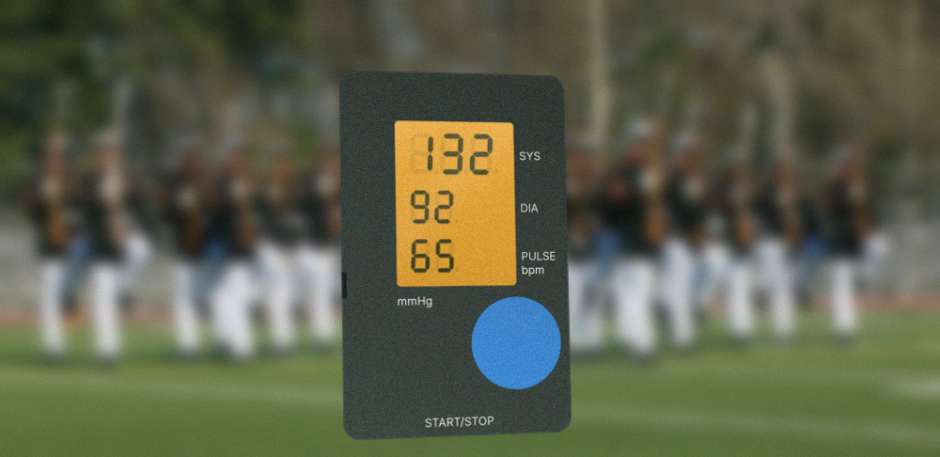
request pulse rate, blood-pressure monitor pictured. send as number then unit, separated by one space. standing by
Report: 65 bpm
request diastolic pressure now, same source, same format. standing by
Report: 92 mmHg
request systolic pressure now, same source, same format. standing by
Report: 132 mmHg
